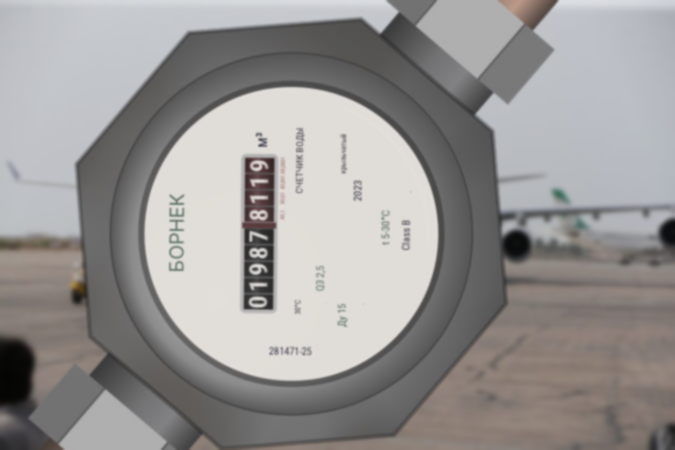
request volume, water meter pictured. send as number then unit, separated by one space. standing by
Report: 1987.8119 m³
